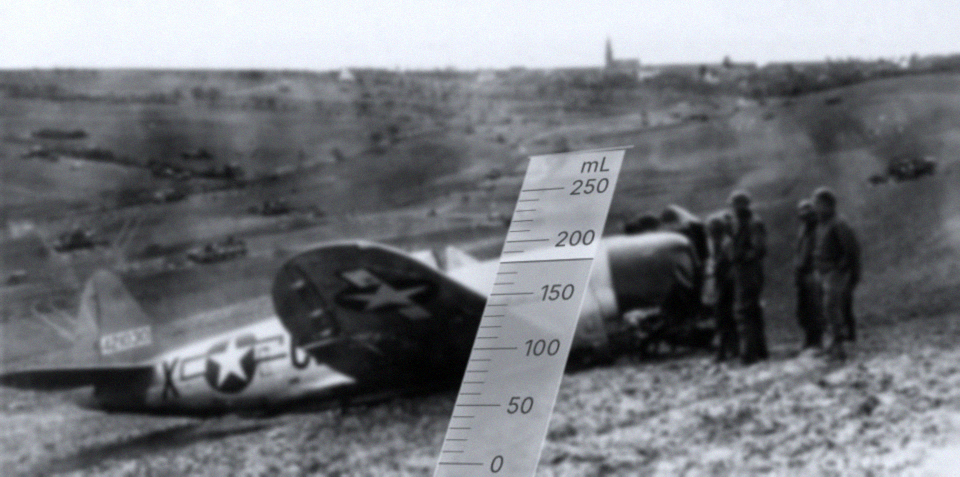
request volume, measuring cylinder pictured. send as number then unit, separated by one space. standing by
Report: 180 mL
